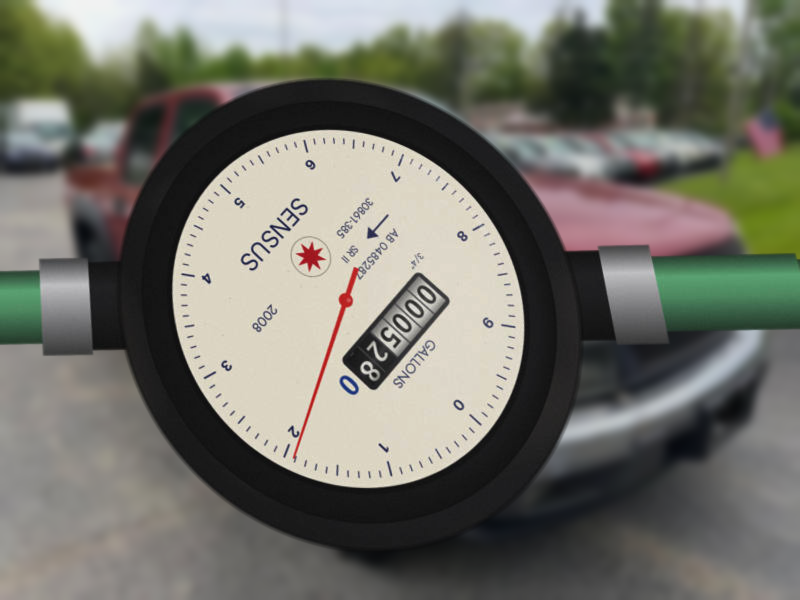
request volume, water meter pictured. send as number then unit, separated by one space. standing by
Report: 5281.9 gal
